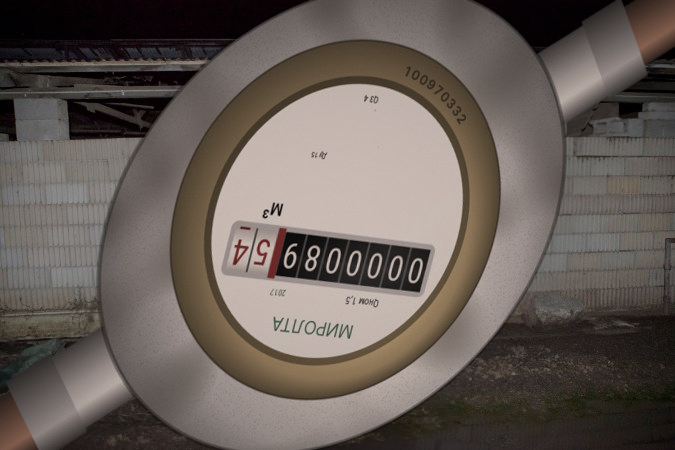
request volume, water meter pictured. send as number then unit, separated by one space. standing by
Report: 89.54 m³
